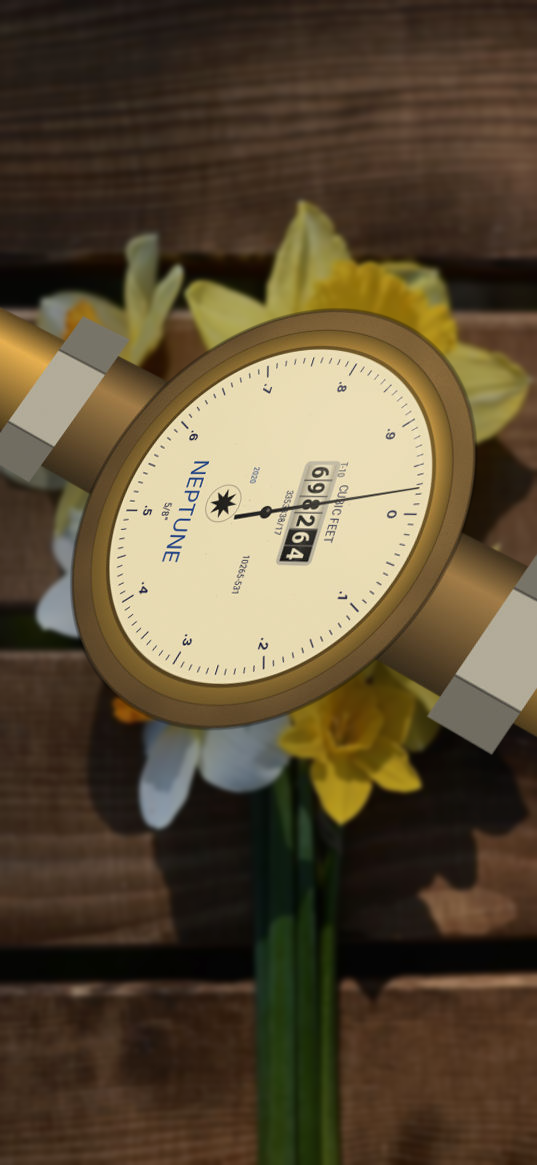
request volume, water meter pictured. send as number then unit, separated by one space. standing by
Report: 698263.97 ft³
